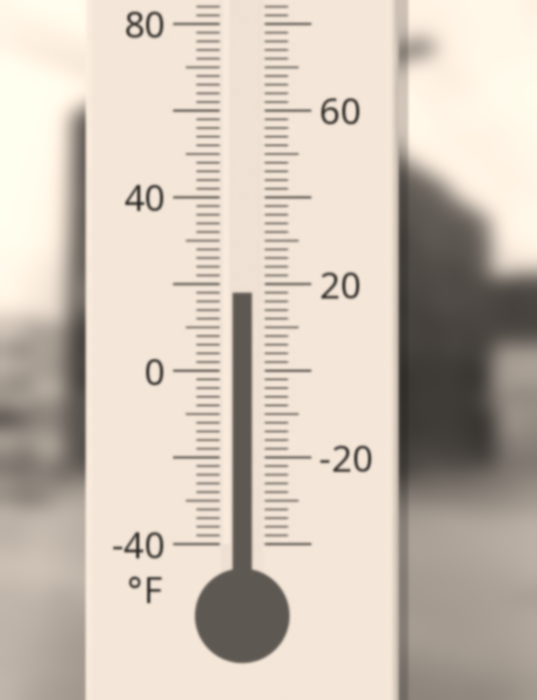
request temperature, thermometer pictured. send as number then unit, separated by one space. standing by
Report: 18 °F
